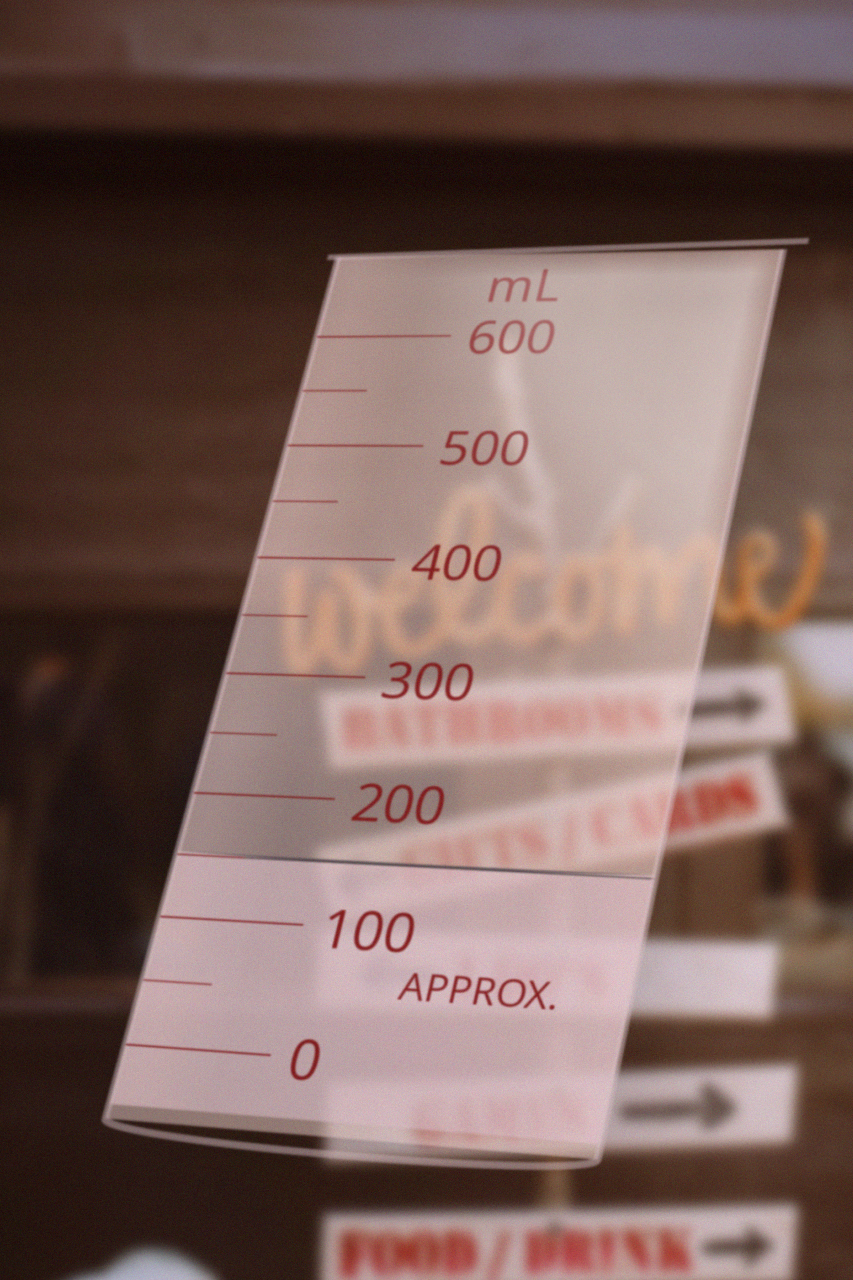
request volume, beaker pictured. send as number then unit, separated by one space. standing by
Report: 150 mL
